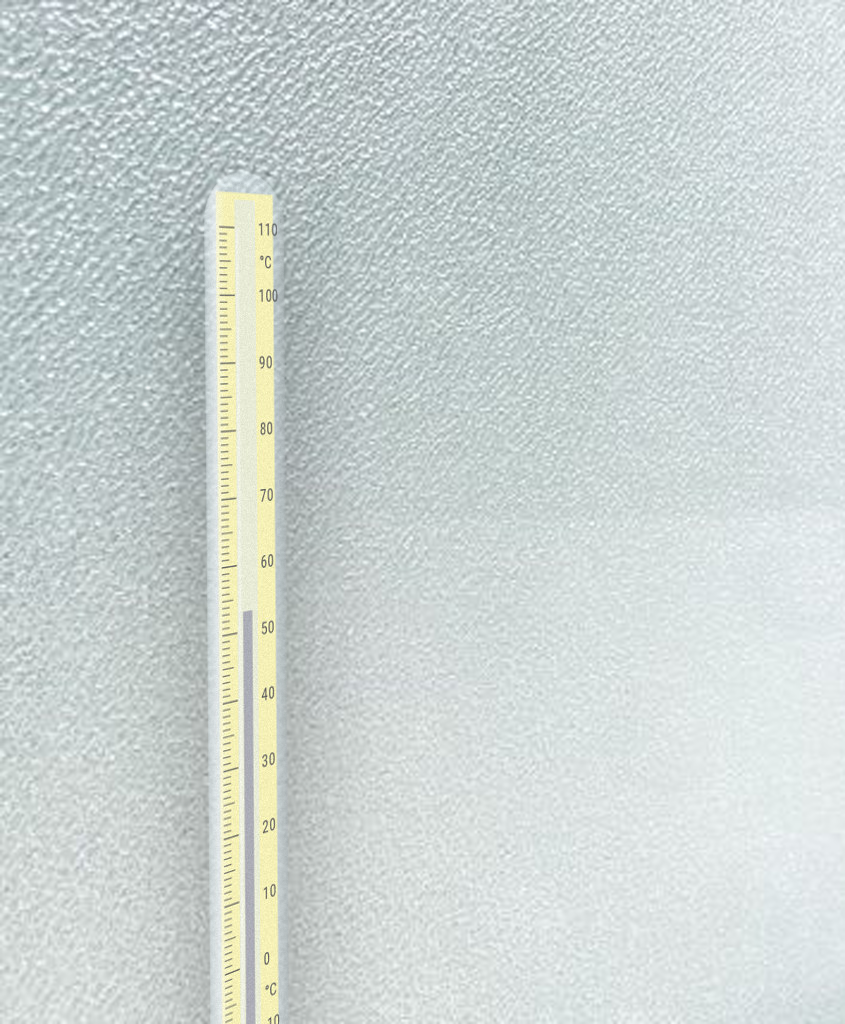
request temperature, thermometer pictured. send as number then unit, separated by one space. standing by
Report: 53 °C
